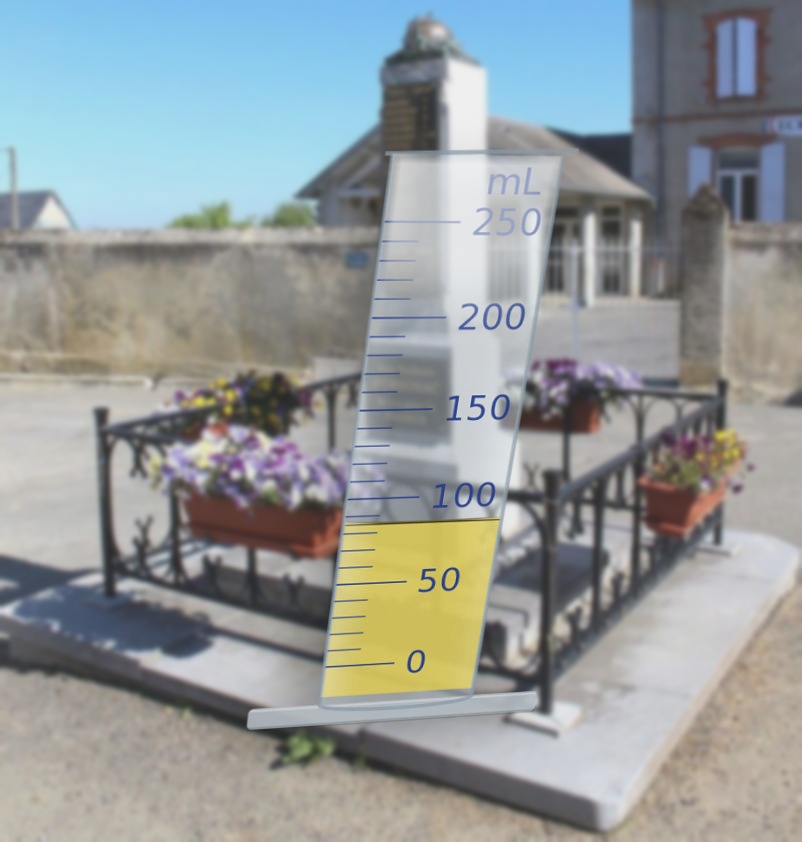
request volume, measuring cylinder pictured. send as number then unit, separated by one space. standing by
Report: 85 mL
